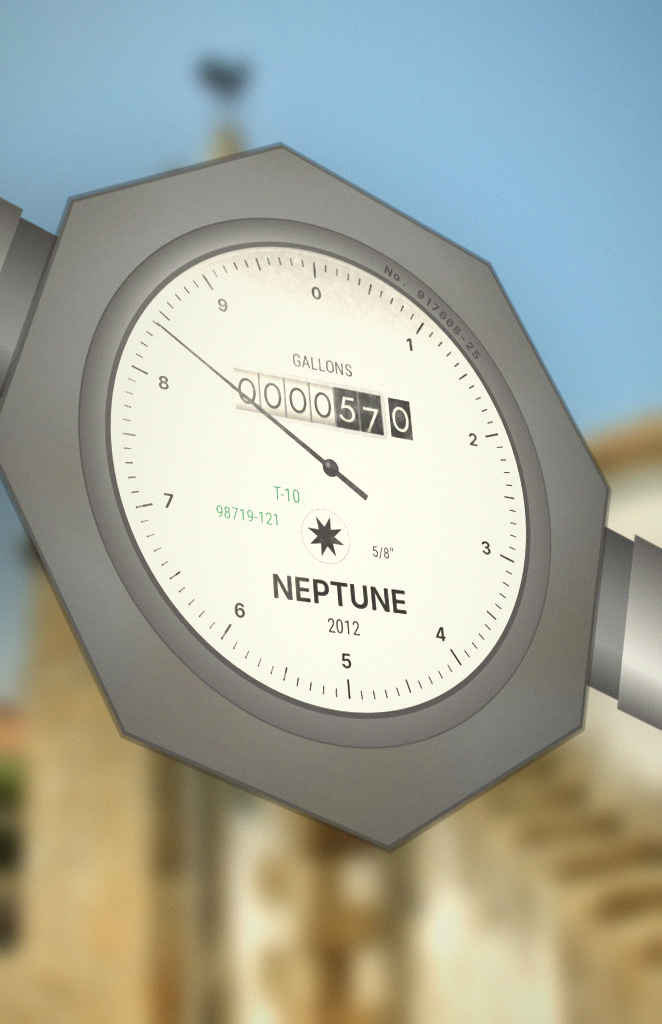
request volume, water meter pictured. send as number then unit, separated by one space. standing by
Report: 568.4 gal
